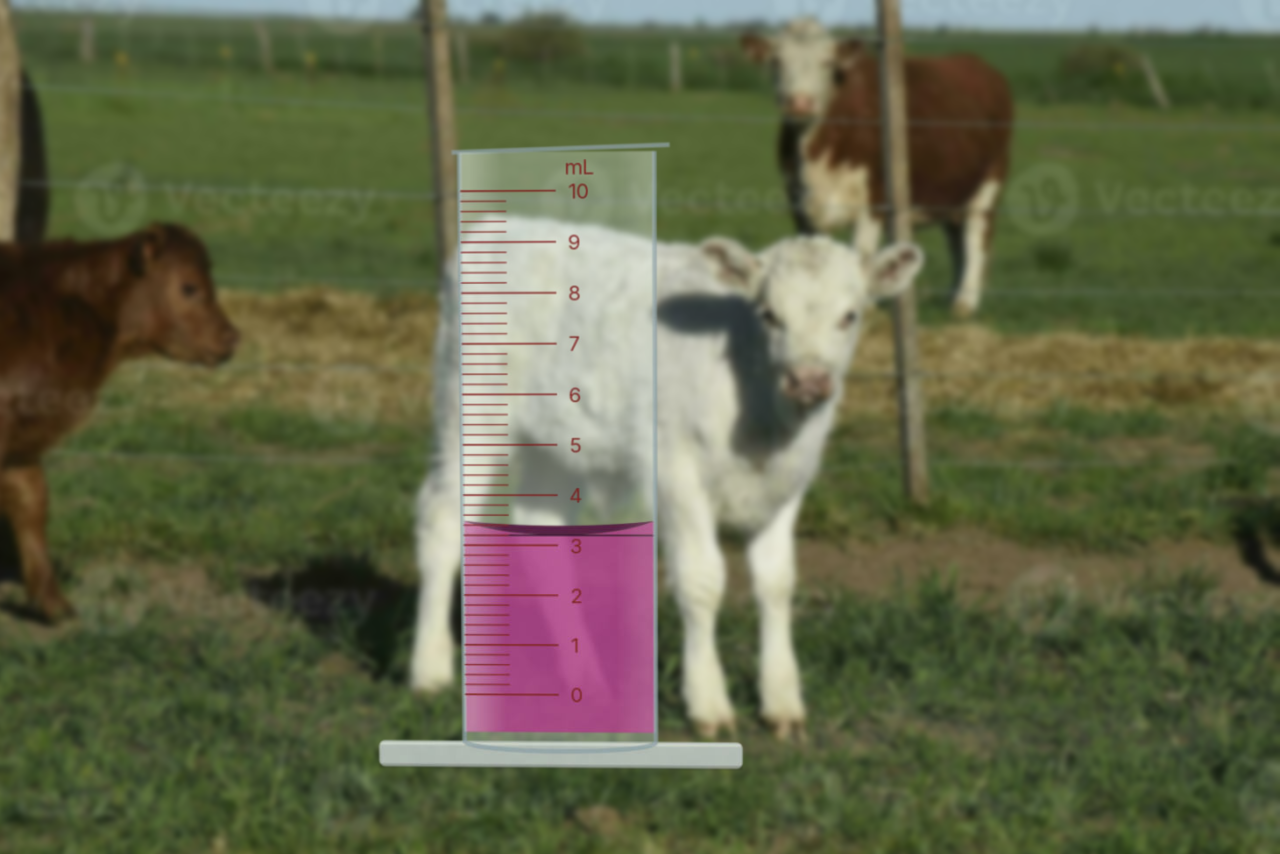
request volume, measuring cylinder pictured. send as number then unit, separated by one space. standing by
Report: 3.2 mL
